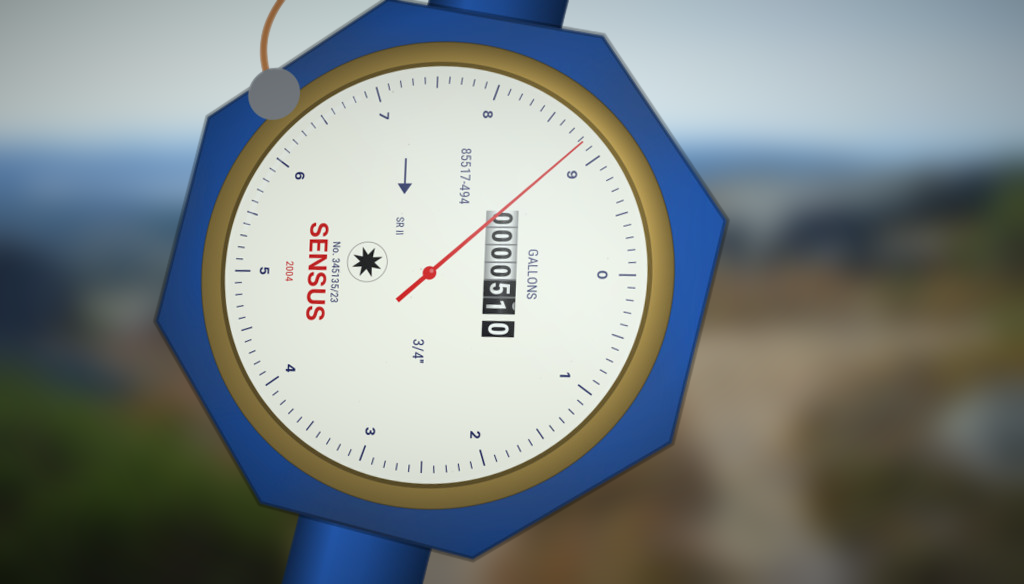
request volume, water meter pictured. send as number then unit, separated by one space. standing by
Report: 508.8 gal
